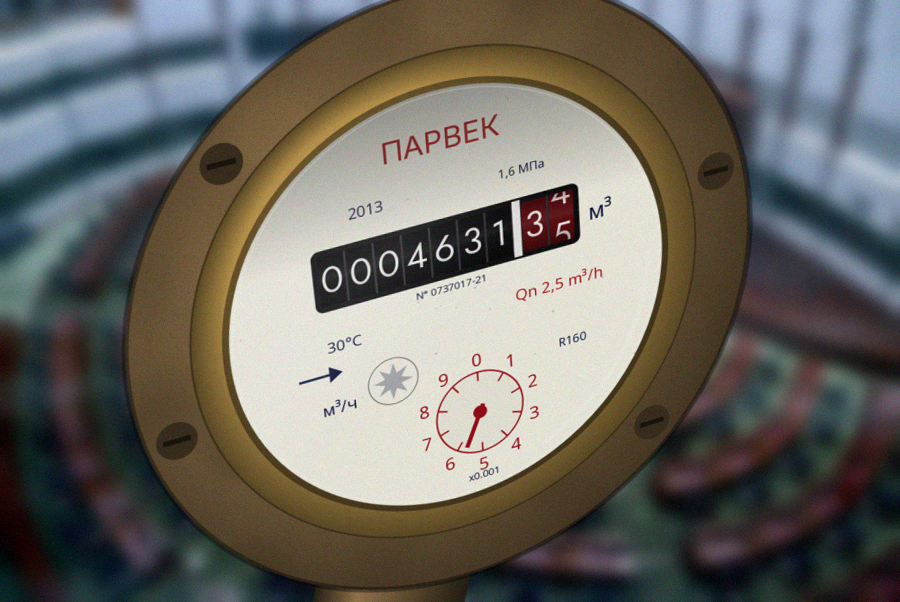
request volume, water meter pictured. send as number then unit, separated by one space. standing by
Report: 4631.345 m³
